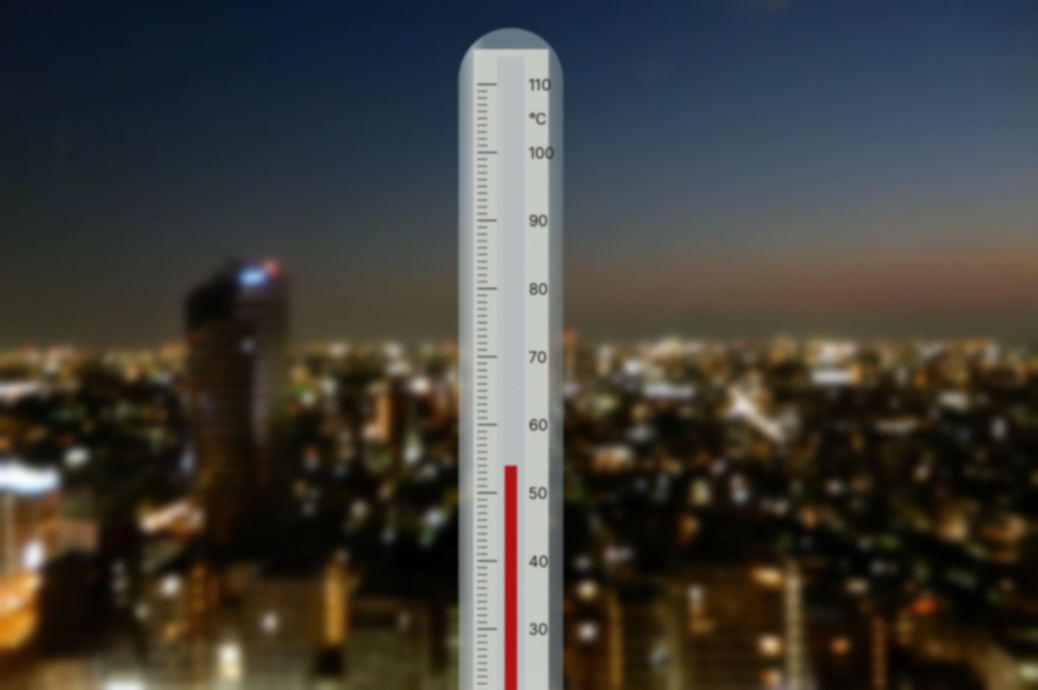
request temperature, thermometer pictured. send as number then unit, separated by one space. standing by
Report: 54 °C
